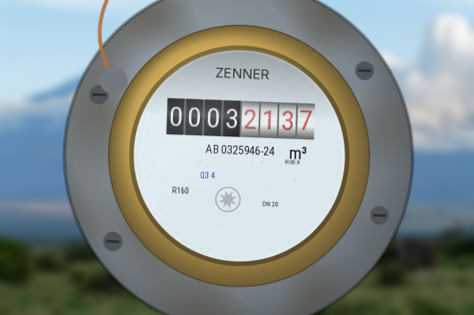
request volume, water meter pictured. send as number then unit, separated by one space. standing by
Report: 3.2137 m³
